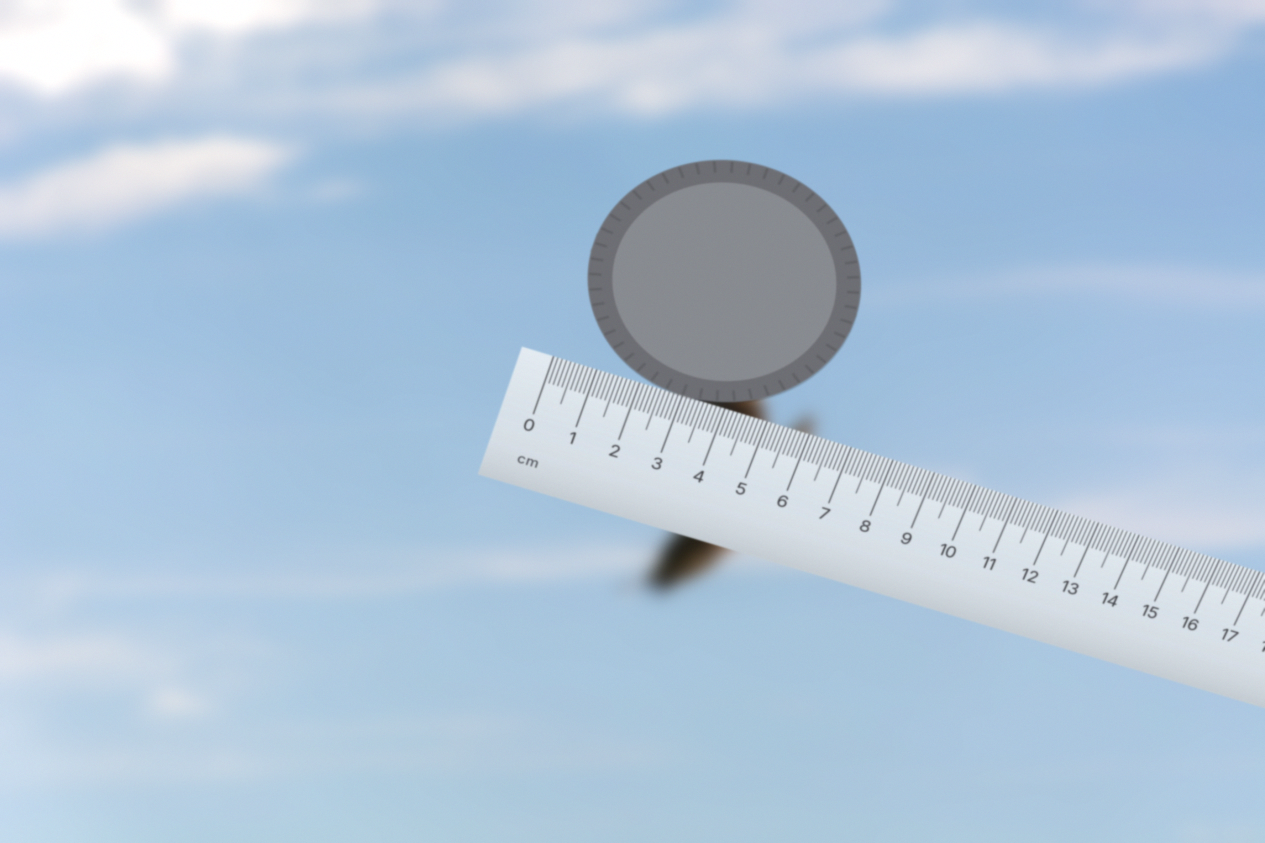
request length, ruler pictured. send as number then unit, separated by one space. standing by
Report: 6 cm
